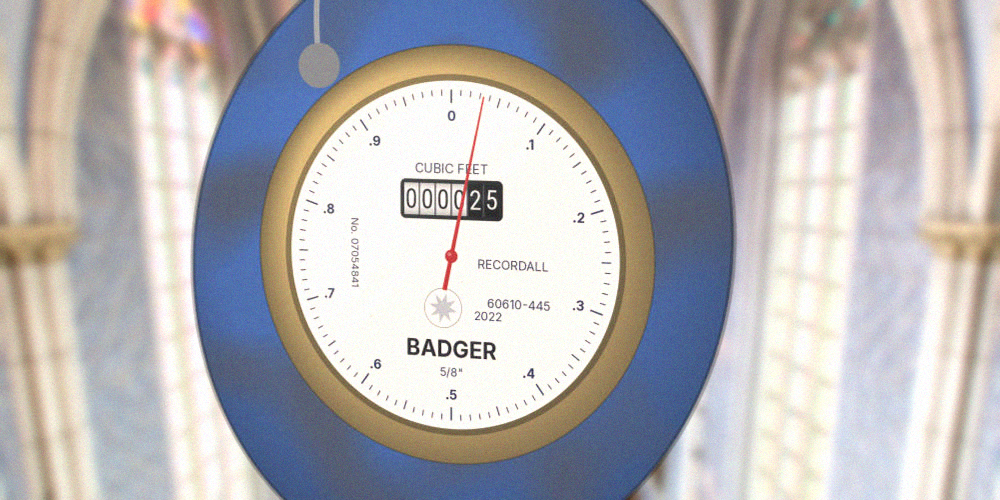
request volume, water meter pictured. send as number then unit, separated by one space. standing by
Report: 25.03 ft³
